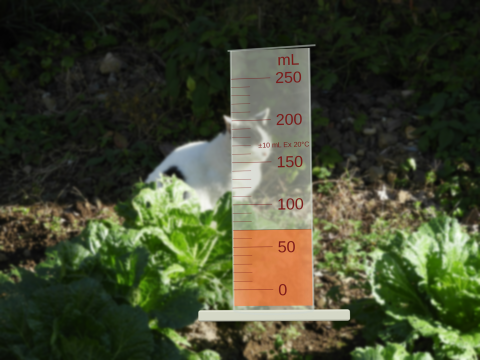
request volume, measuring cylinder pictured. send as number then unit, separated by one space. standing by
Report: 70 mL
